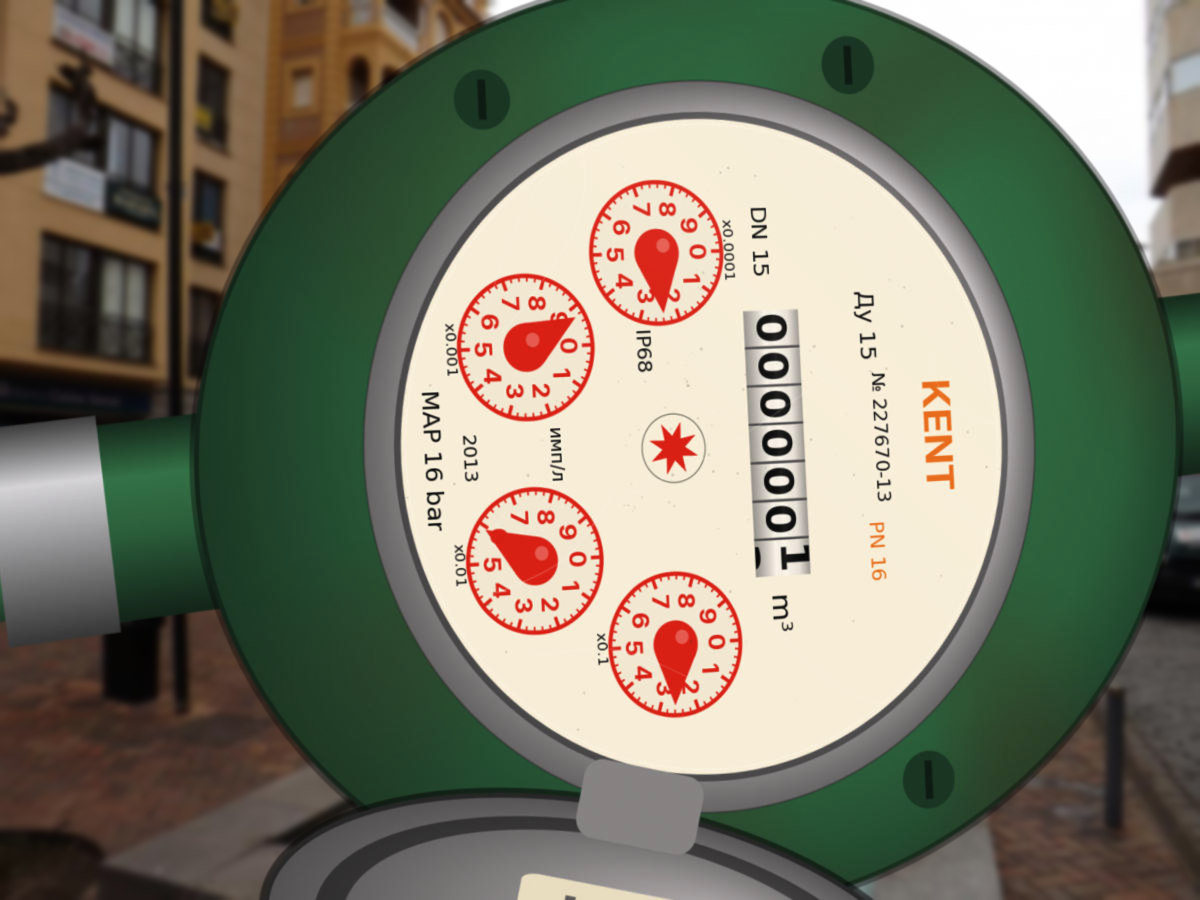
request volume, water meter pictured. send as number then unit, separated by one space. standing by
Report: 1.2592 m³
